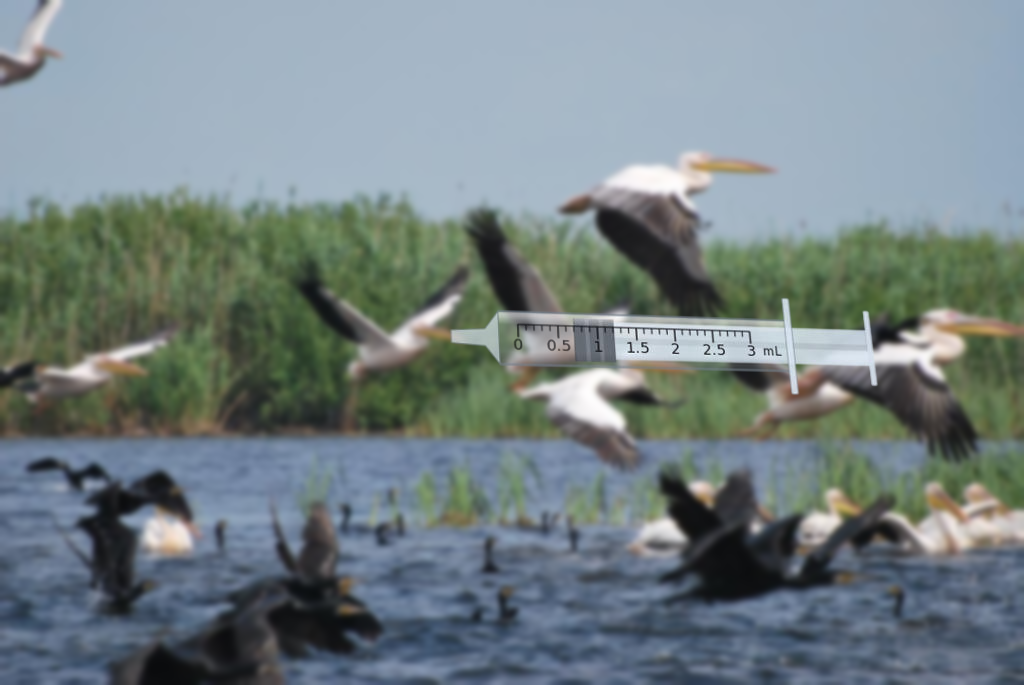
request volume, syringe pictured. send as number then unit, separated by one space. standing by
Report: 0.7 mL
